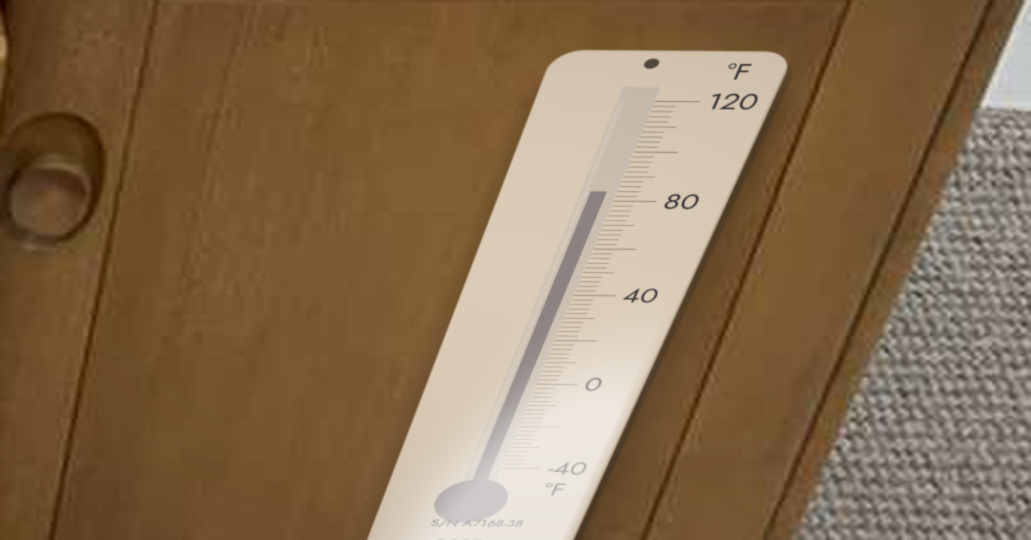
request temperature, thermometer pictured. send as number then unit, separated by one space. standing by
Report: 84 °F
